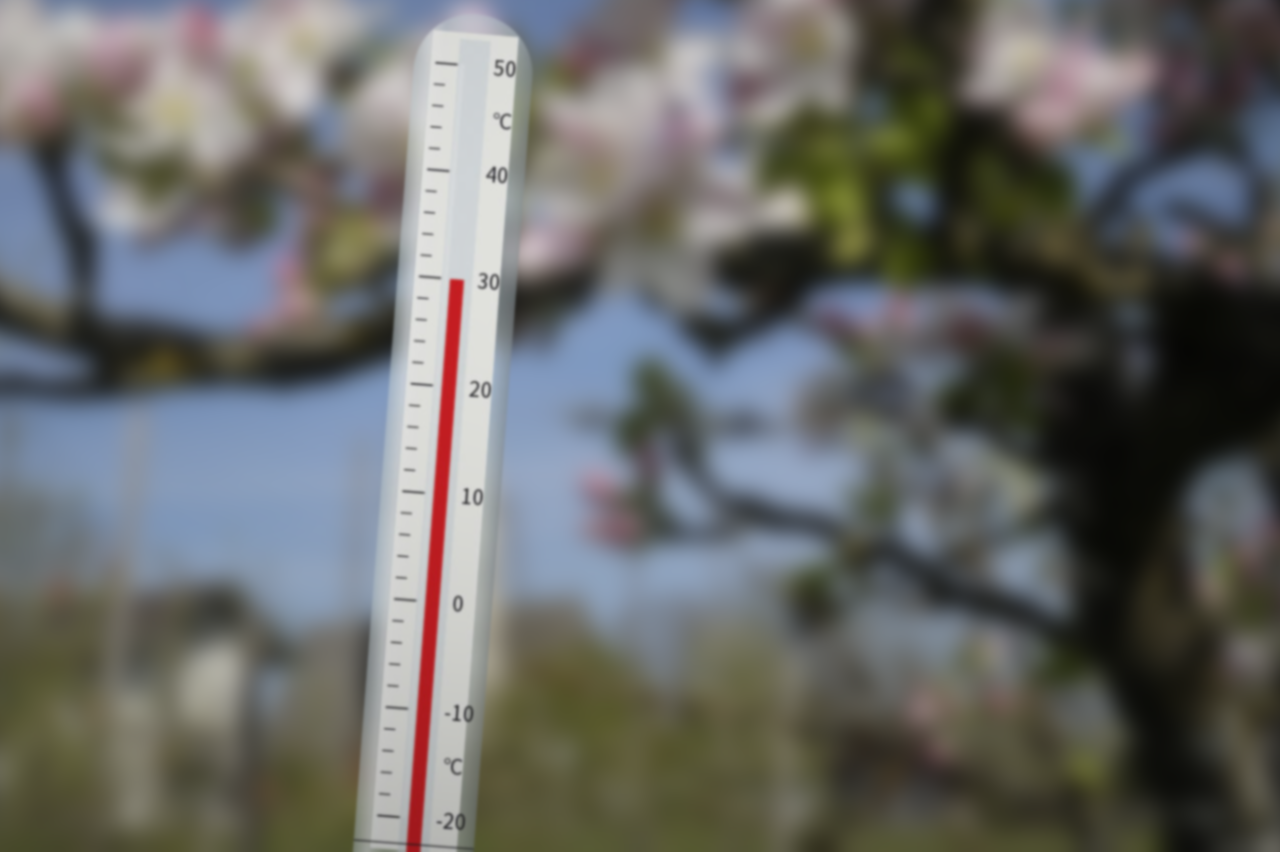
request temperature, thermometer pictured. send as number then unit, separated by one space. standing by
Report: 30 °C
